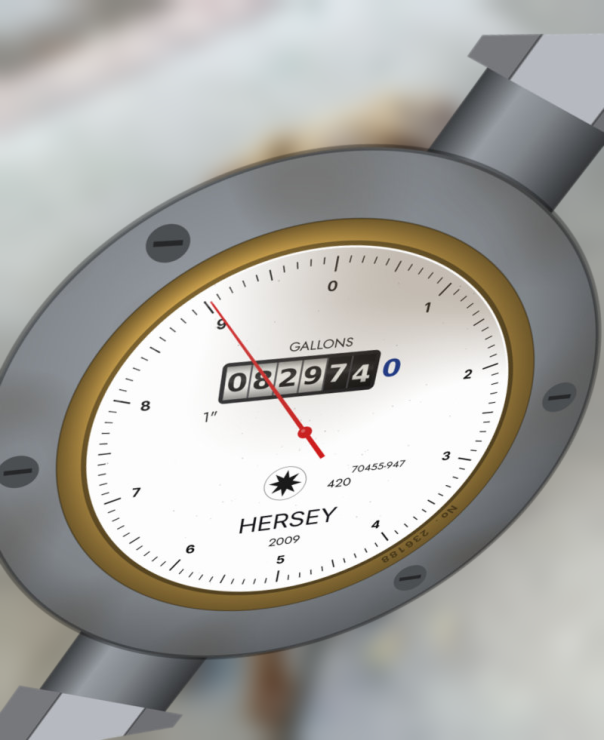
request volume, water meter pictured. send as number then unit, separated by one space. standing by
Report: 829739.0 gal
